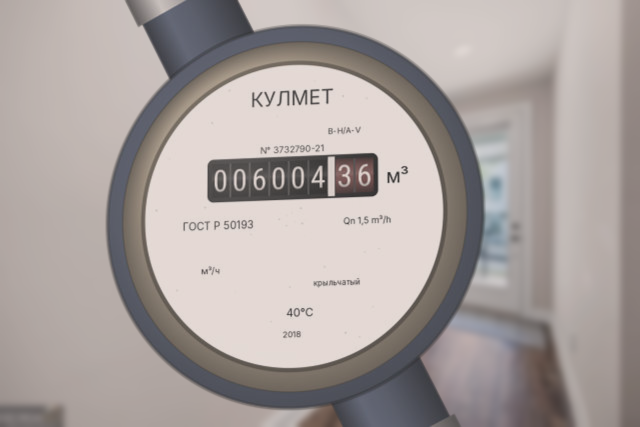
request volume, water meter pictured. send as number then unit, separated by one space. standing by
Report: 6004.36 m³
